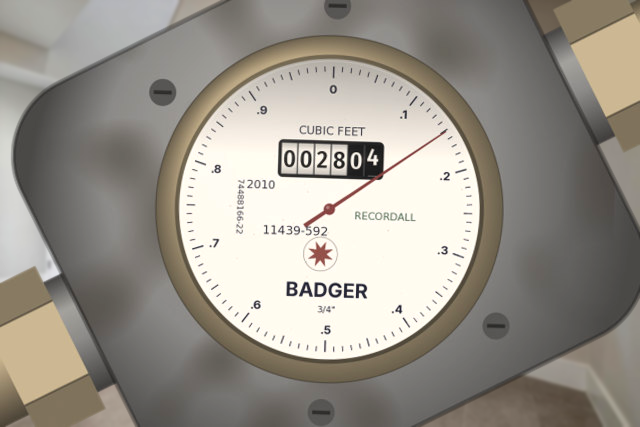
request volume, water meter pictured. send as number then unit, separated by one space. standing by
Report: 2804.15 ft³
